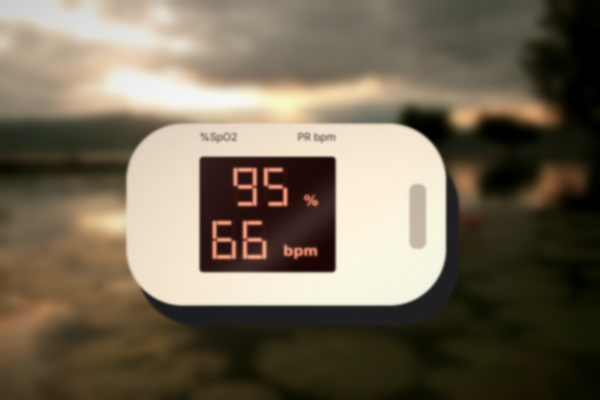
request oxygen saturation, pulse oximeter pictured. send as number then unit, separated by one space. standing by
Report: 95 %
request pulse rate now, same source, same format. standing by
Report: 66 bpm
